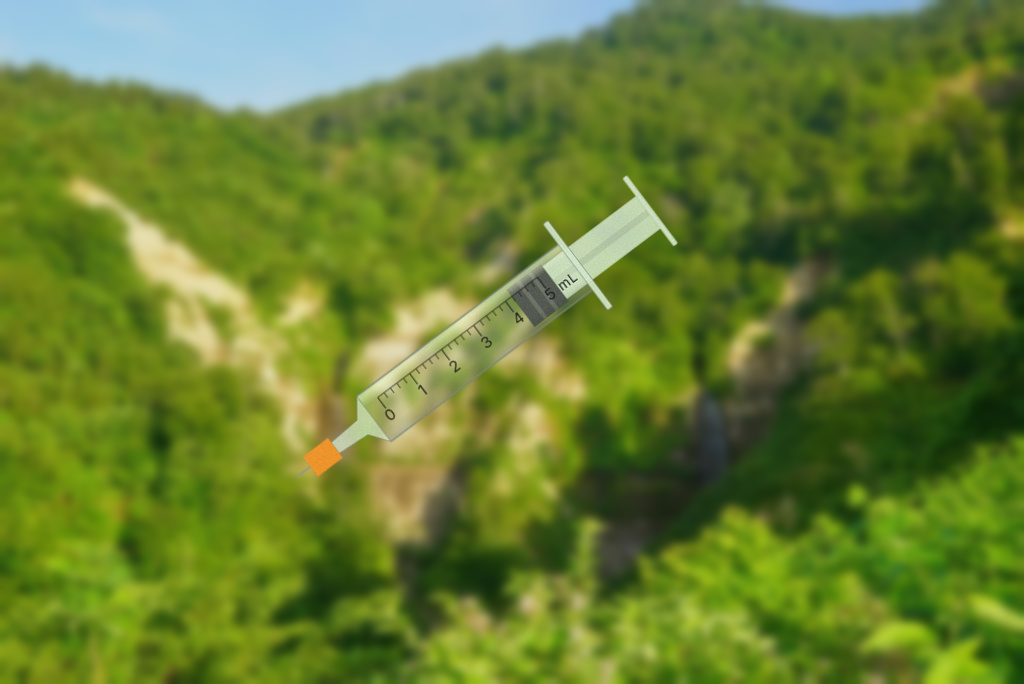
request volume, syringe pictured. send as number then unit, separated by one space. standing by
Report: 4.2 mL
